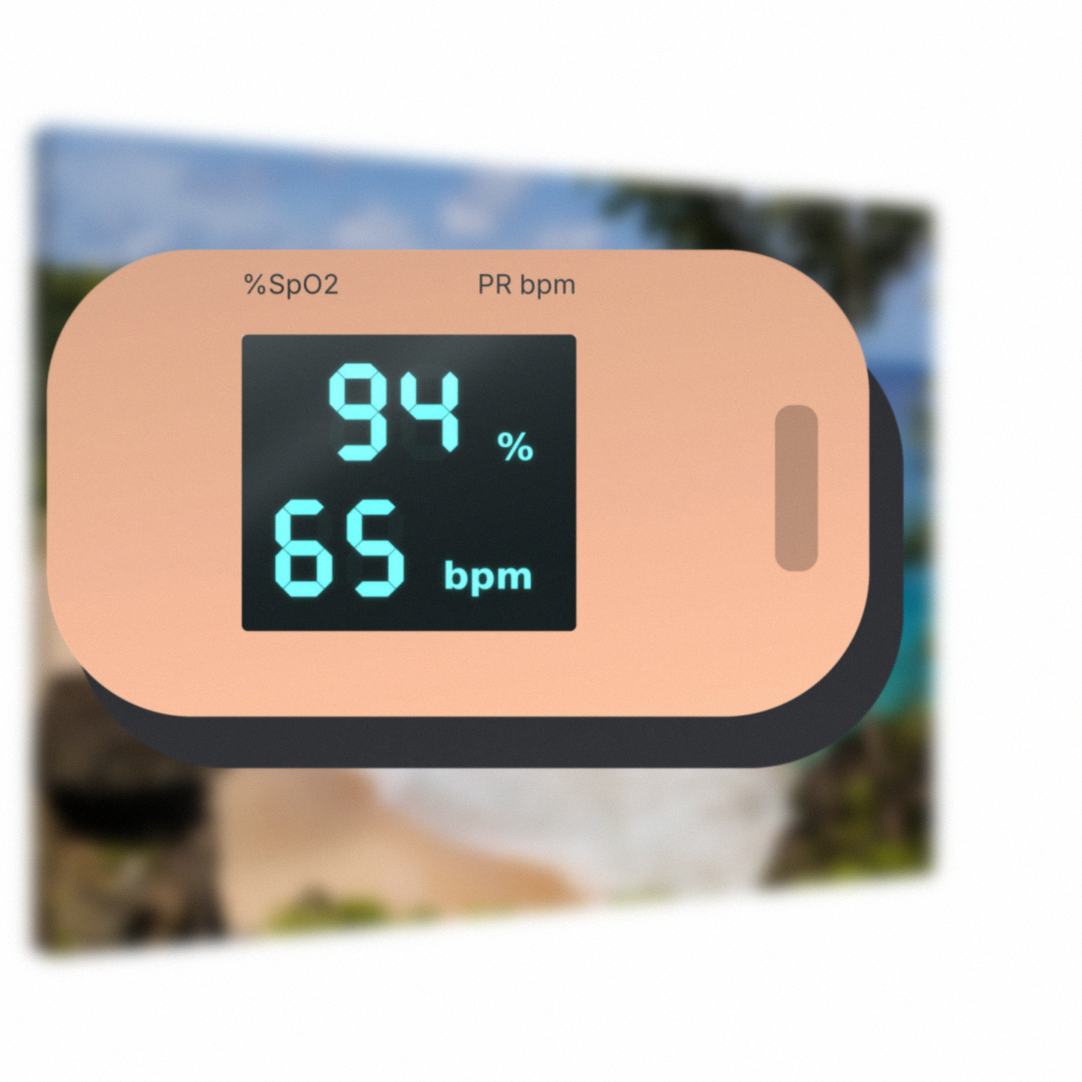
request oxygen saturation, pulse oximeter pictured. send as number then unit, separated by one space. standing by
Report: 94 %
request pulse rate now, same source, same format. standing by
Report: 65 bpm
